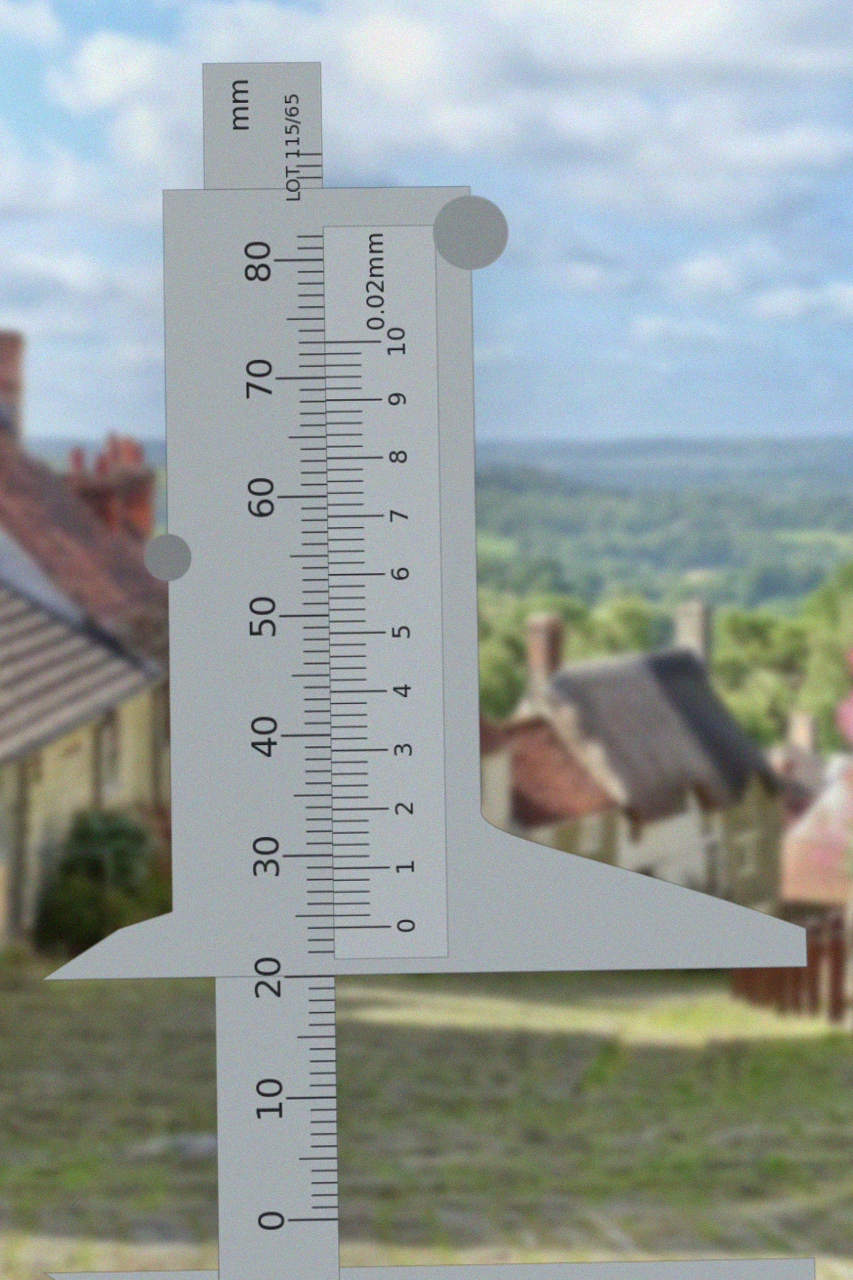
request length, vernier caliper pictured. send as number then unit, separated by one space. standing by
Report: 24.0 mm
